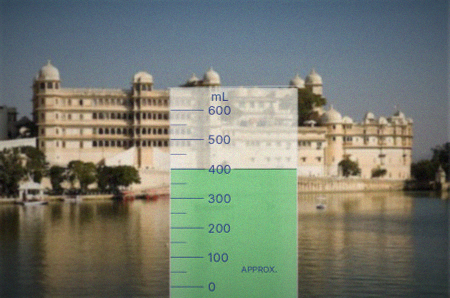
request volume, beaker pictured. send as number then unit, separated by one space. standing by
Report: 400 mL
